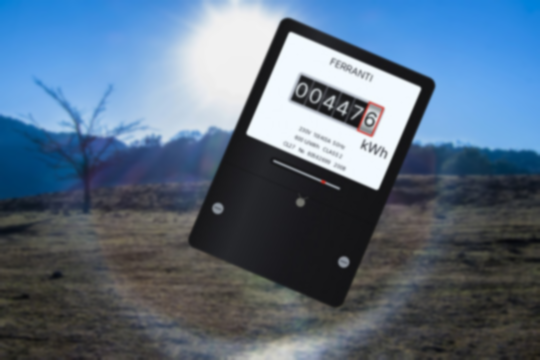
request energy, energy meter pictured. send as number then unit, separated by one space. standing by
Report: 447.6 kWh
